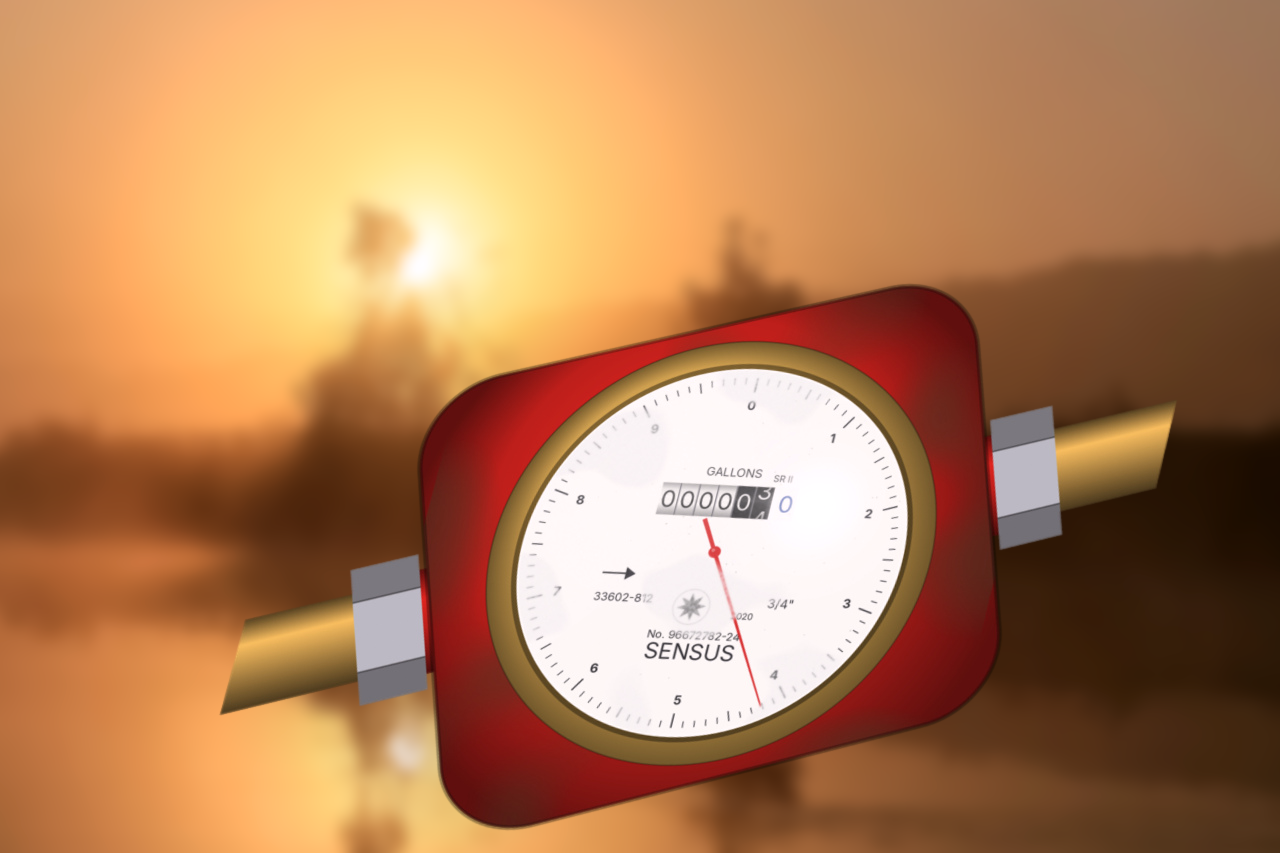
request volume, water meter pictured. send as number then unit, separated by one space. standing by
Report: 34.2 gal
